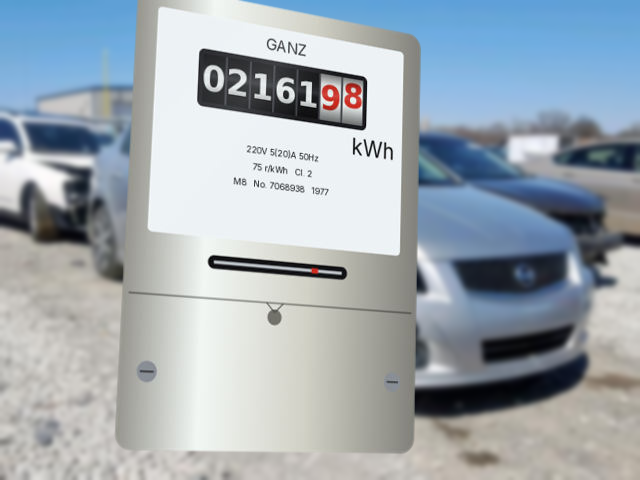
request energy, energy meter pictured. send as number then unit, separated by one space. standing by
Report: 2161.98 kWh
